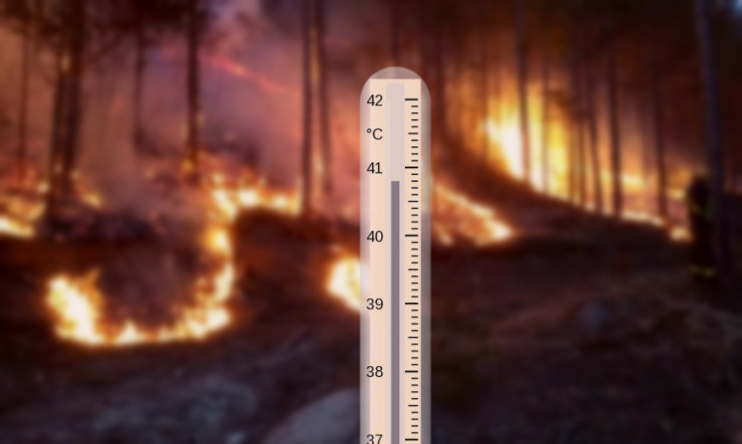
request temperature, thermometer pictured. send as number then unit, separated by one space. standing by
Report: 40.8 °C
